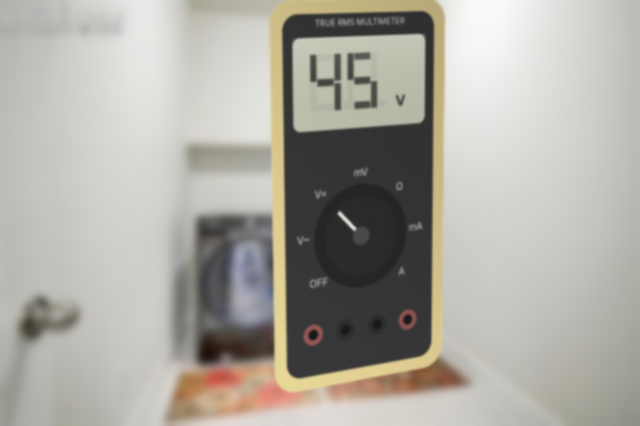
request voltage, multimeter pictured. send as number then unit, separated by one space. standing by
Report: 45 V
